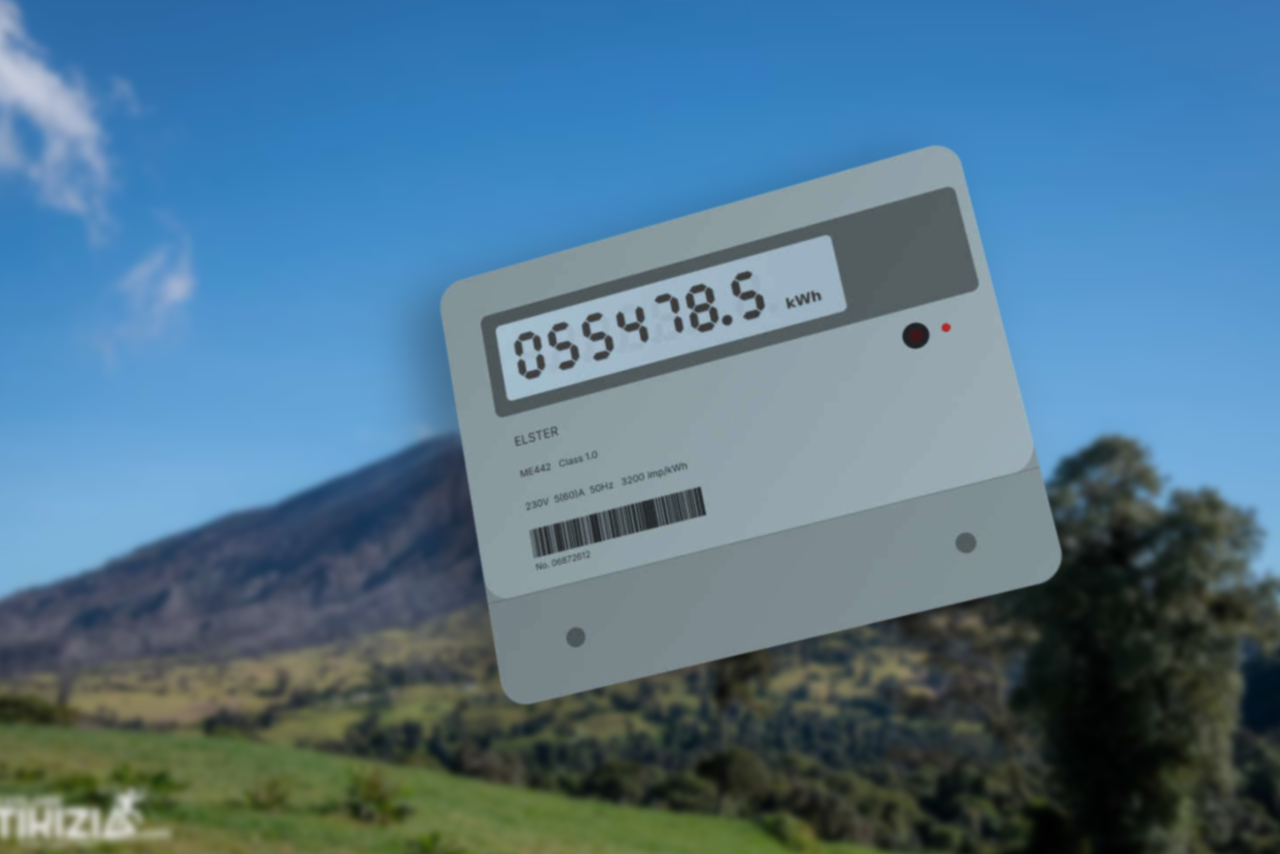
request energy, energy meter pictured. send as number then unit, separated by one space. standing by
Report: 55478.5 kWh
